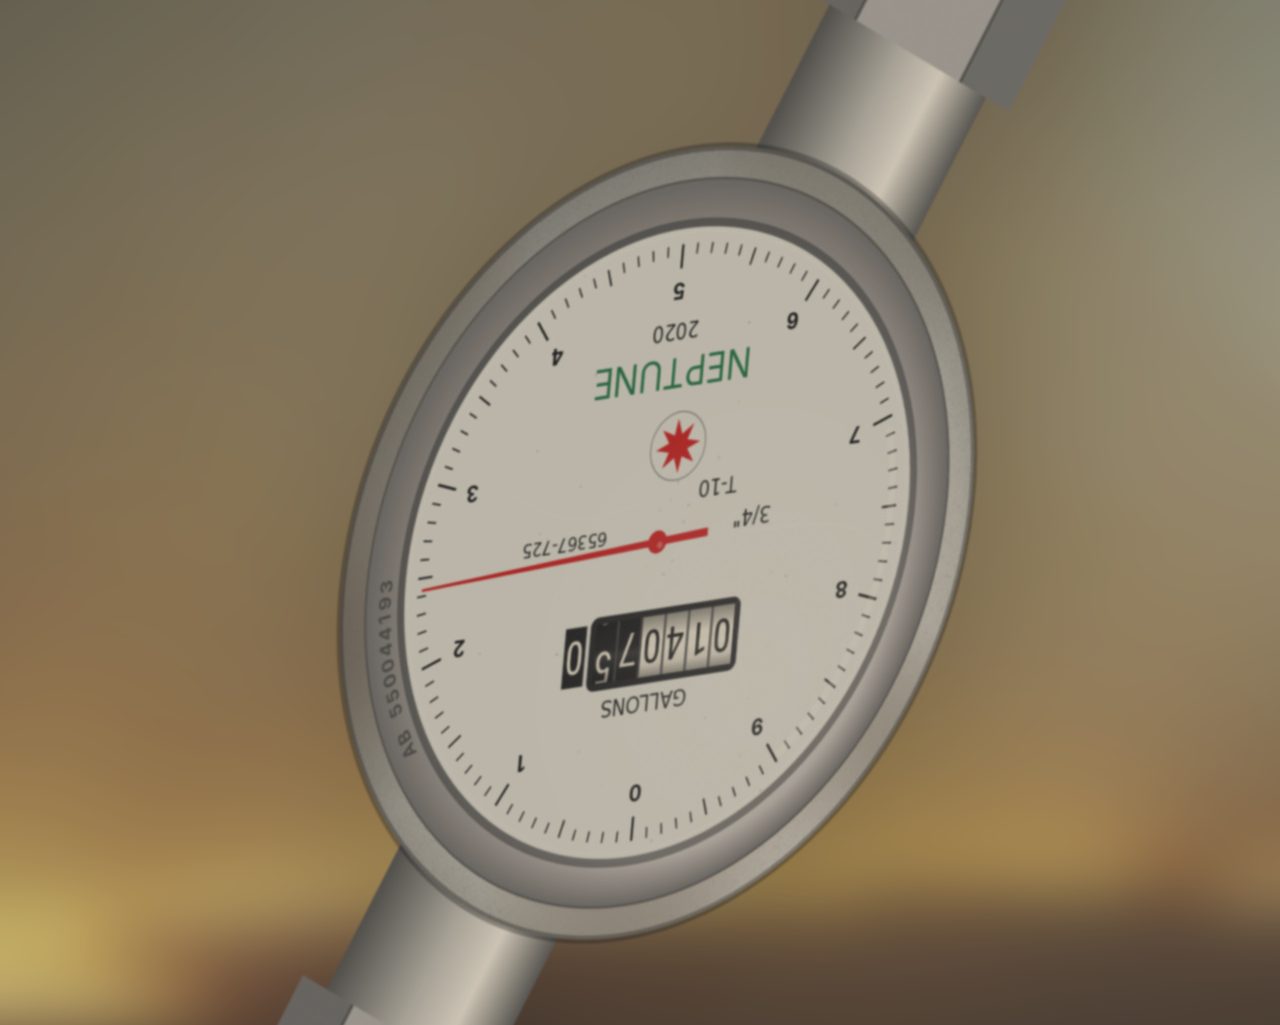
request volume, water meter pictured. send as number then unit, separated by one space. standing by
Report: 140752.4 gal
